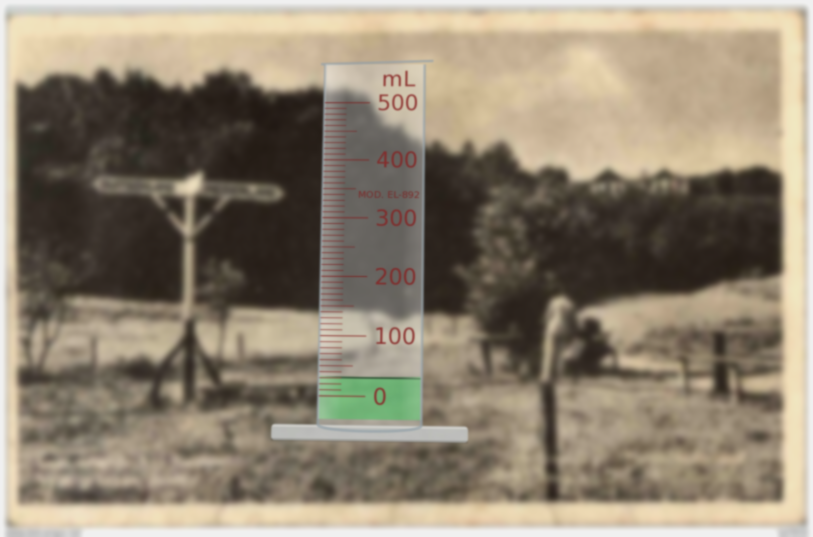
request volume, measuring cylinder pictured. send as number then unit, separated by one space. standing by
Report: 30 mL
